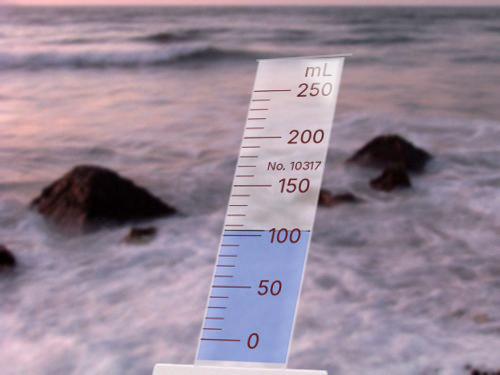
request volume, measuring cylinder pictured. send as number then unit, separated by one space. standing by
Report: 105 mL
